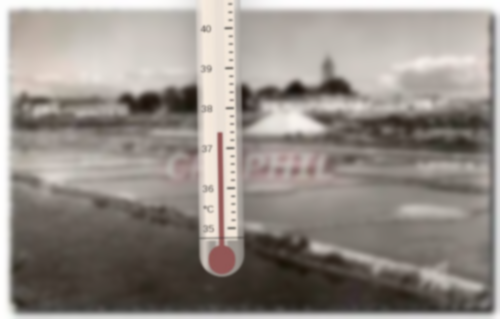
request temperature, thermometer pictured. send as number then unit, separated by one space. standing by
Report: 37.4 °C
